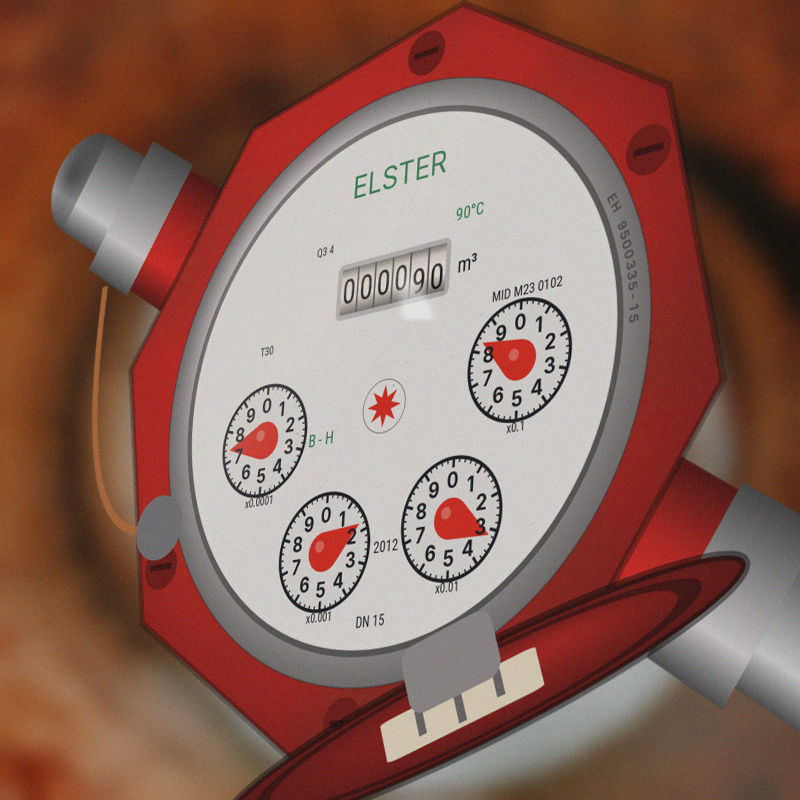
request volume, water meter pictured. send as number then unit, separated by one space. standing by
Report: 89.8317 m³
